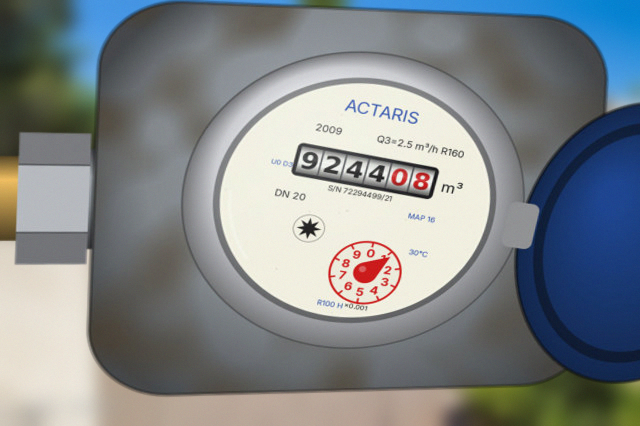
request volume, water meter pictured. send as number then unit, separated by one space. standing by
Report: 9244.081 m³
